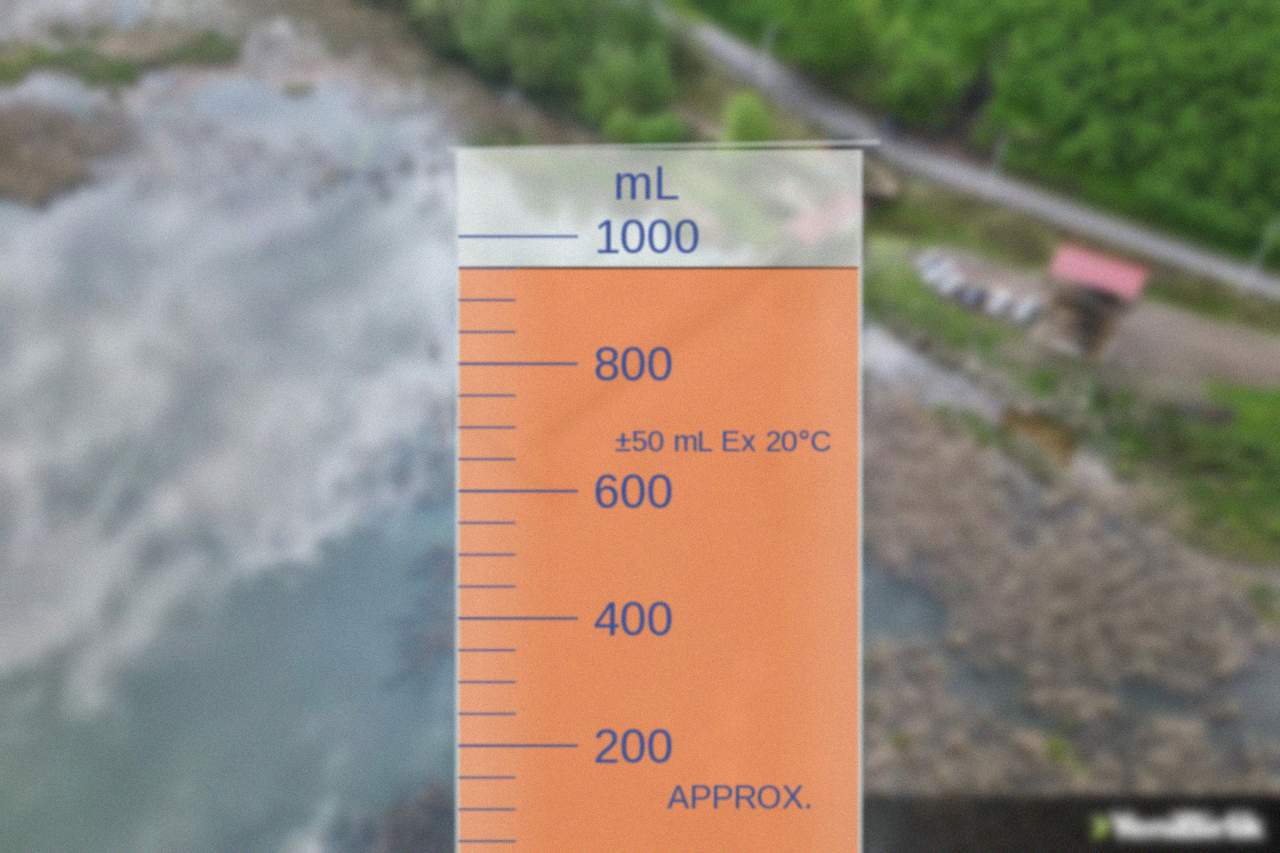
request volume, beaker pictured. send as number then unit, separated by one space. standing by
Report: 950 mL
